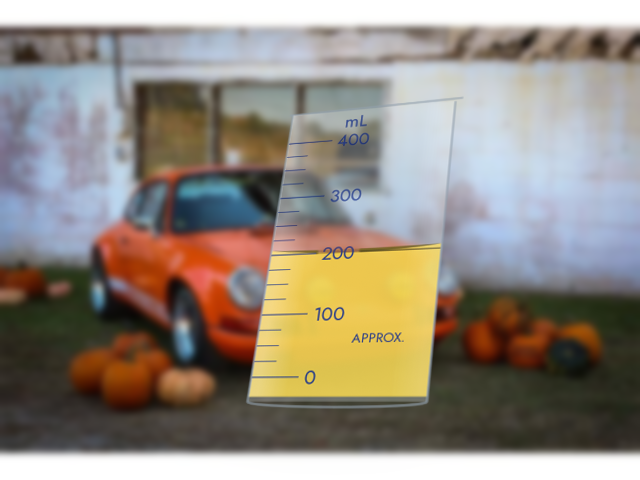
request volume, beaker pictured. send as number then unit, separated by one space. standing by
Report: 200 mL
